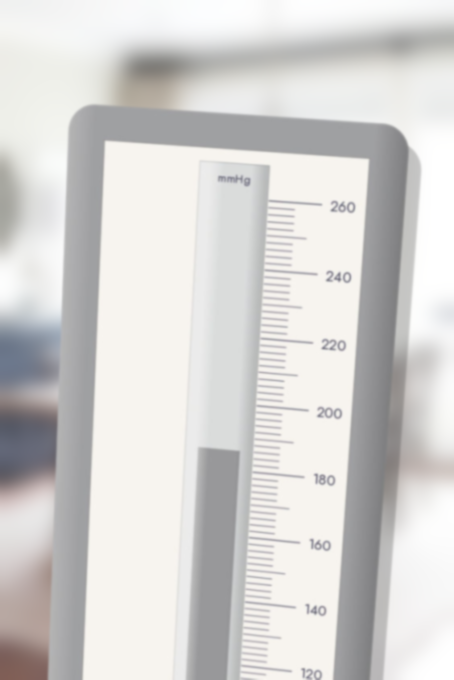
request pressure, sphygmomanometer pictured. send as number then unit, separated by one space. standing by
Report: 186 mmHg
